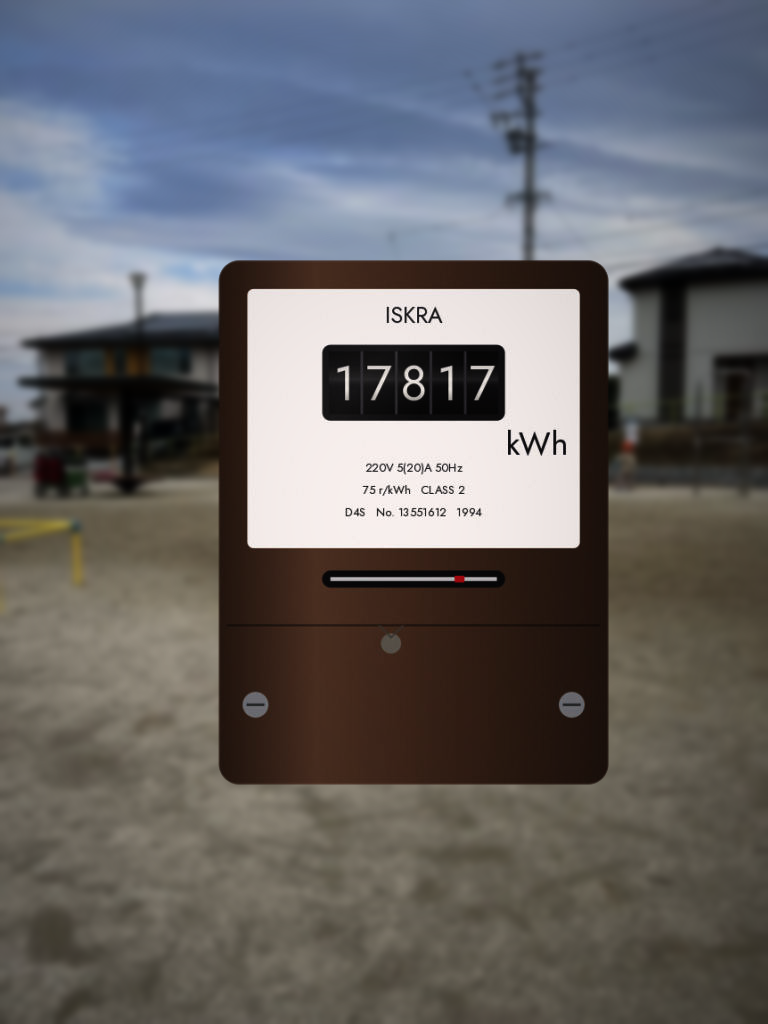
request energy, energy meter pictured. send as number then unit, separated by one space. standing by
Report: 17817 kWh
